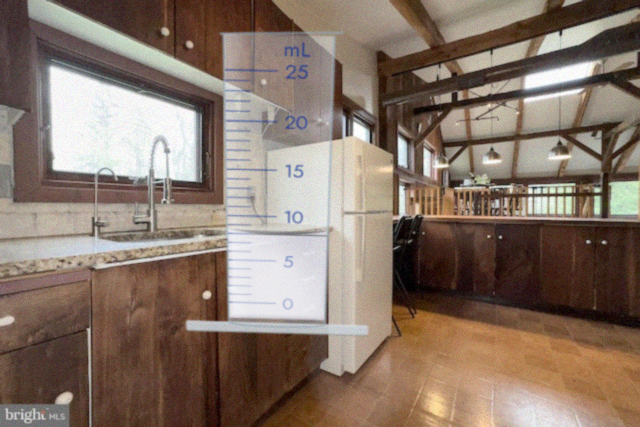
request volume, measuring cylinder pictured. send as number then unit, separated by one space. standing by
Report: 8 mL
